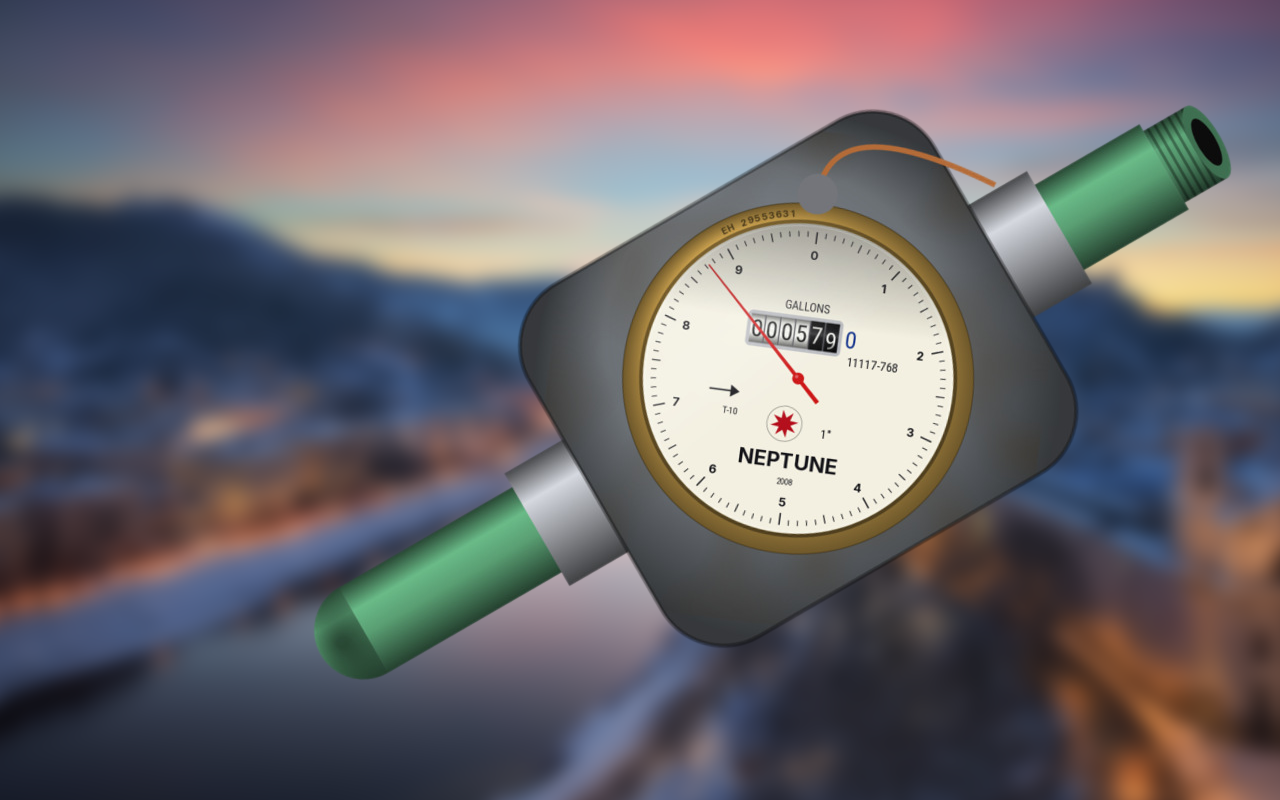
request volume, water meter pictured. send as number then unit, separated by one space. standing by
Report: 5788.7 gal
